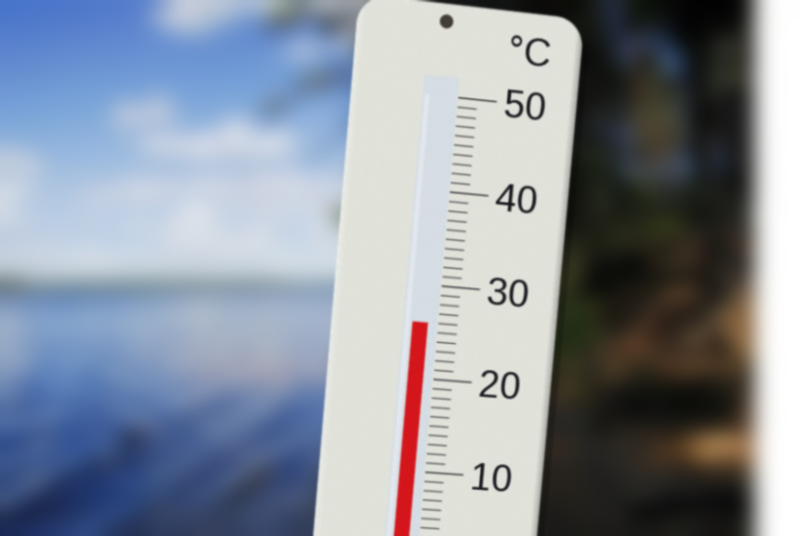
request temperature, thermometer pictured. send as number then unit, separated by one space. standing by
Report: 26 °C
